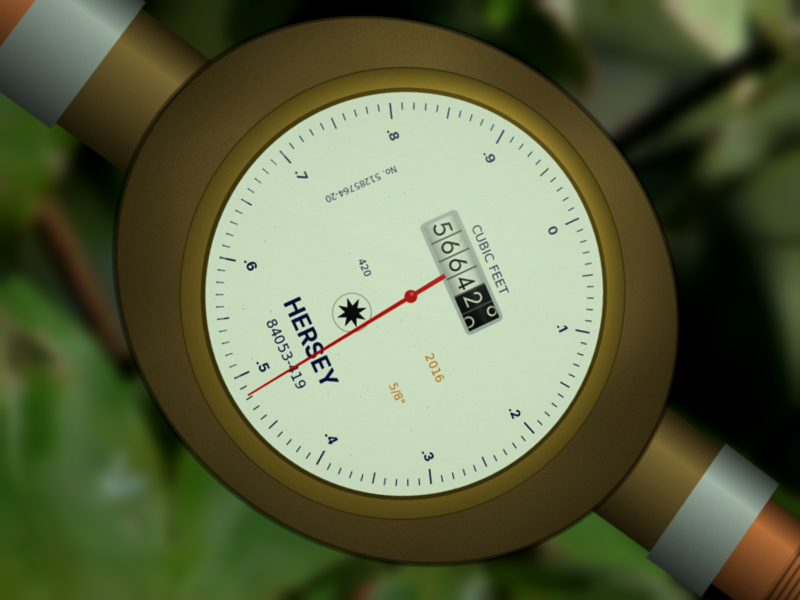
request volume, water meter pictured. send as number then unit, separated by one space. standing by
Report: 566428.48 ft³
